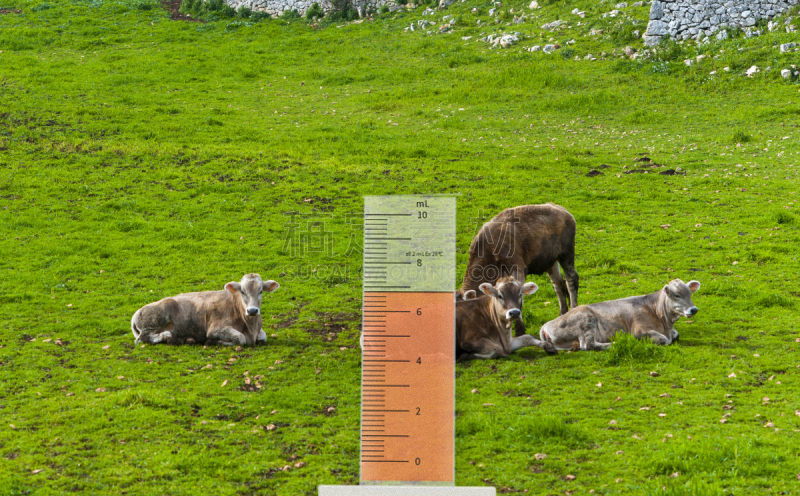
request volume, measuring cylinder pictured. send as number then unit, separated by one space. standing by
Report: 6.8 mL
